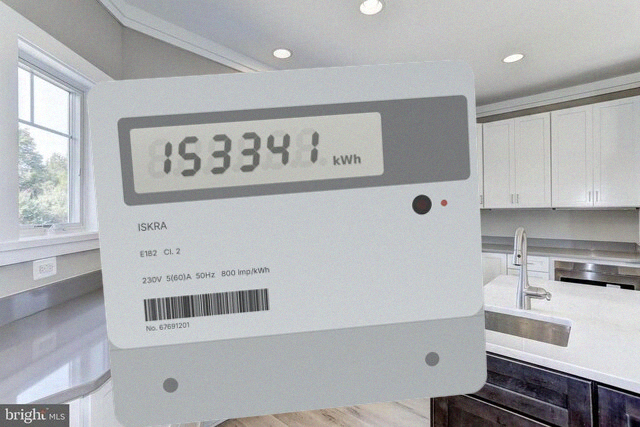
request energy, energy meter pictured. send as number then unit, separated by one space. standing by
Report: 153341 kWh
